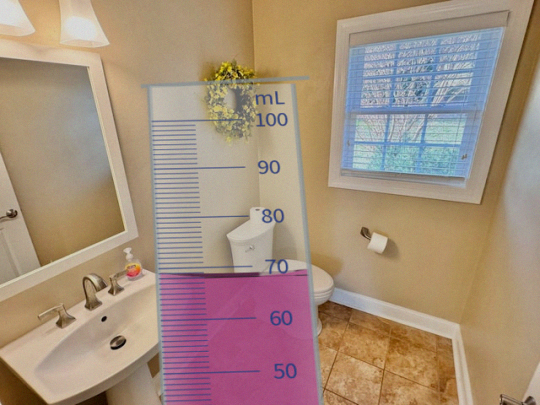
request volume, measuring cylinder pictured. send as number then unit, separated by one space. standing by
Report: 68 mL
